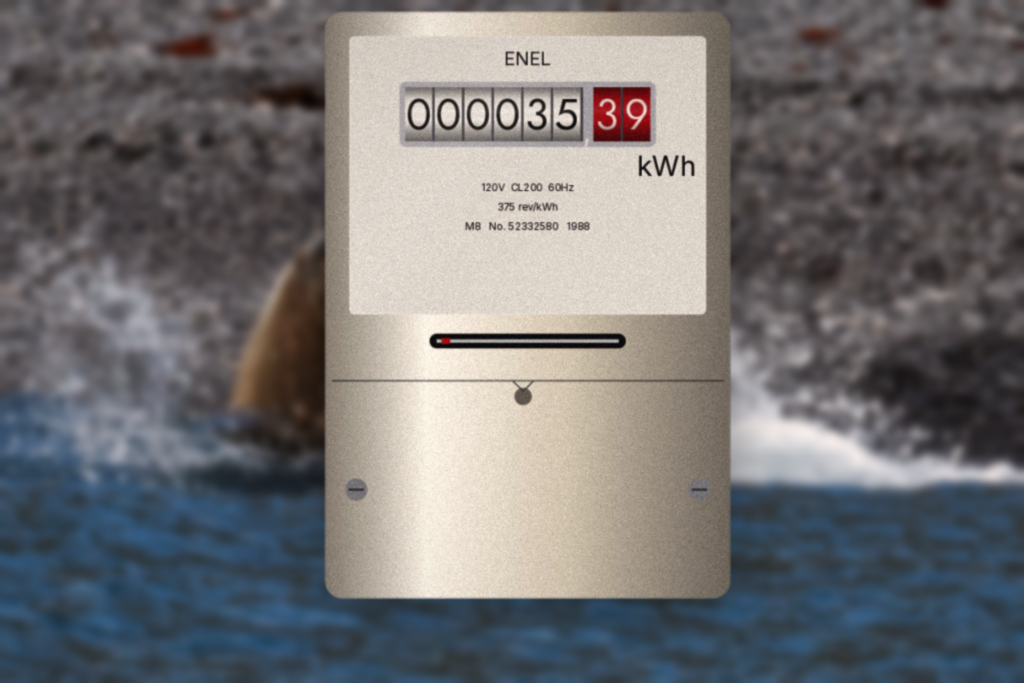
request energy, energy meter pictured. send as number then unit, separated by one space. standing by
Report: 35.39 kWh
